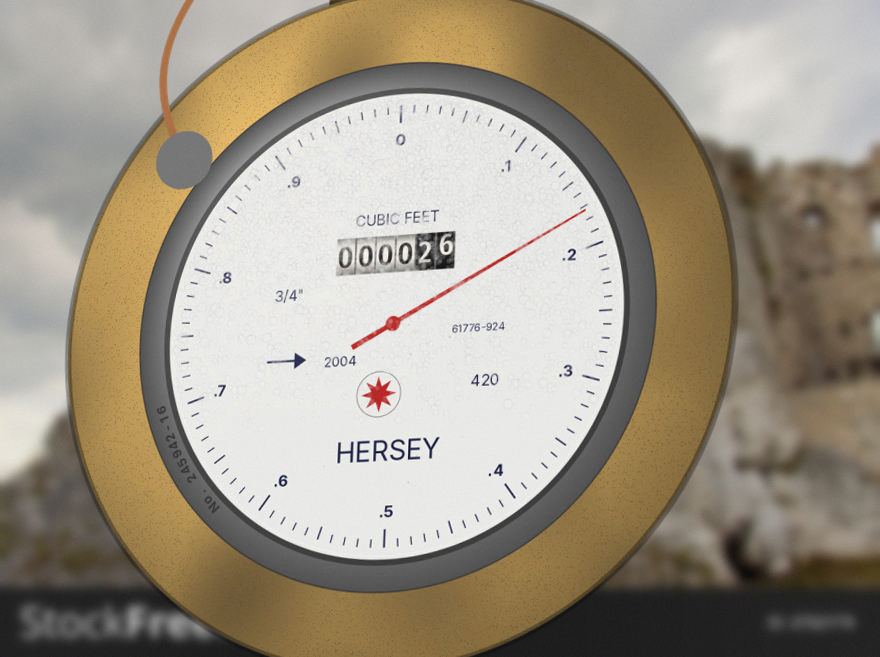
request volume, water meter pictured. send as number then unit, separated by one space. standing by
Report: 26.17 ft³
